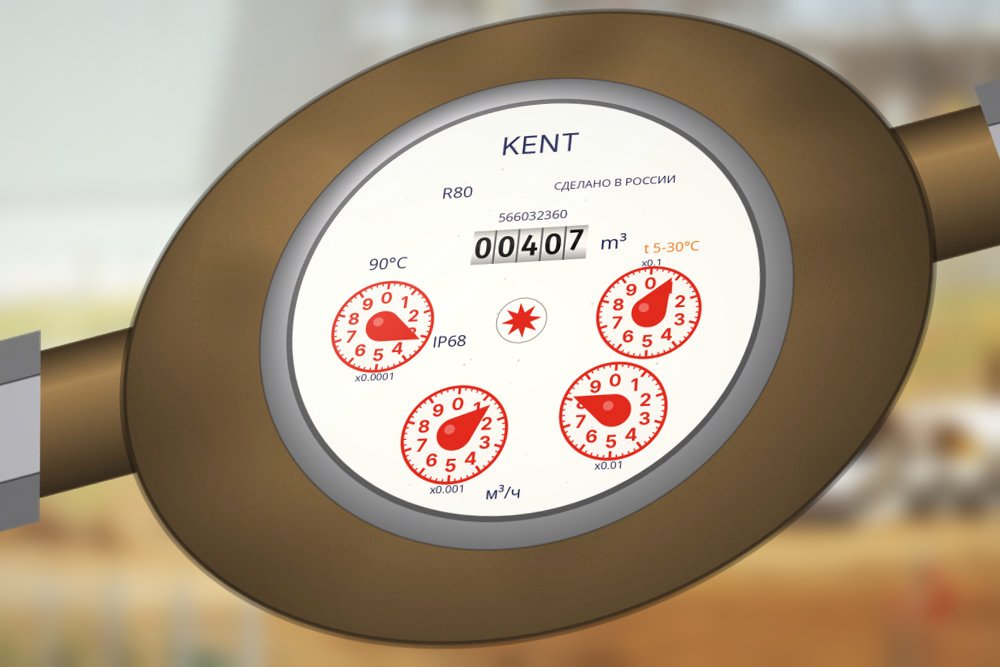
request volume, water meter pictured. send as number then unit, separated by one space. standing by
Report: 407.0813 m³
